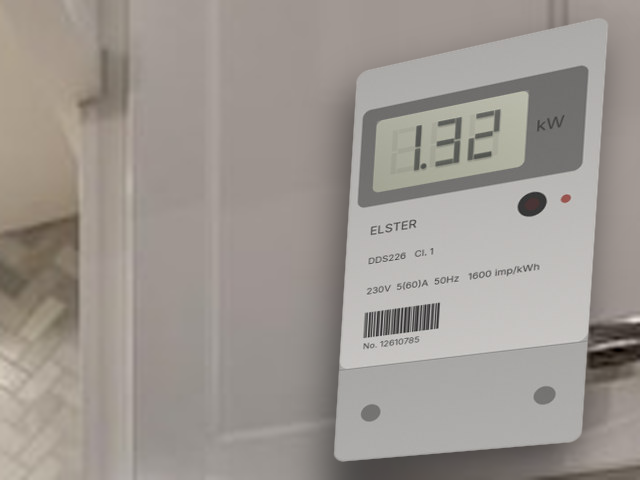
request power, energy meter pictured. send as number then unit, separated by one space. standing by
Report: 1.32 kW
